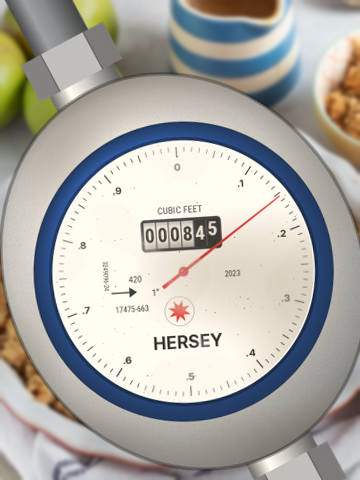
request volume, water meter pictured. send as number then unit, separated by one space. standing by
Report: 845.15 ft³
